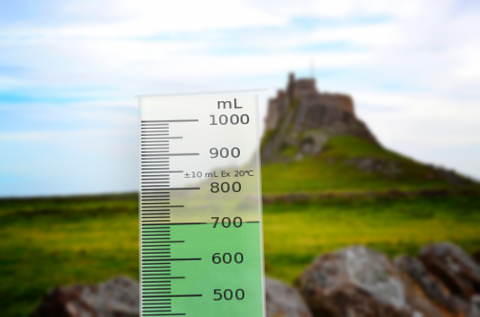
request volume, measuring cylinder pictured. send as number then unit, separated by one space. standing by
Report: 700 mL
